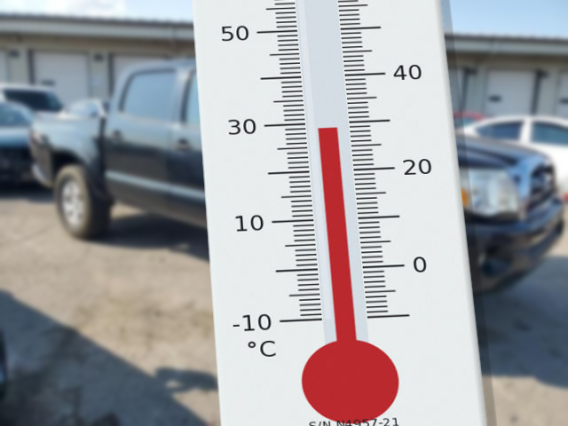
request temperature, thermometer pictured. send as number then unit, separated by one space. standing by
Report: 29 °C
